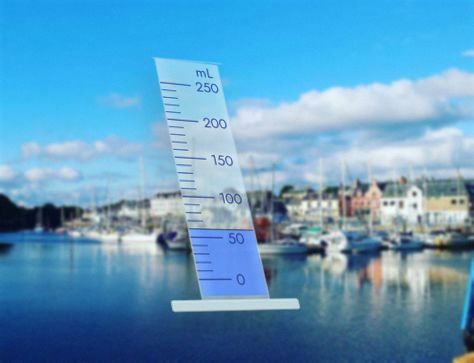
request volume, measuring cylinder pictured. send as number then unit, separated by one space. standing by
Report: 60 mL
